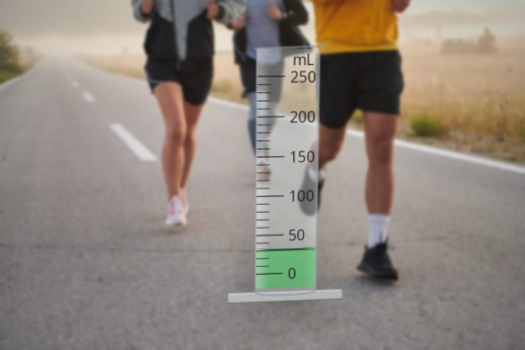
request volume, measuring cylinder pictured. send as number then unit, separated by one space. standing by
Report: 30 mL
